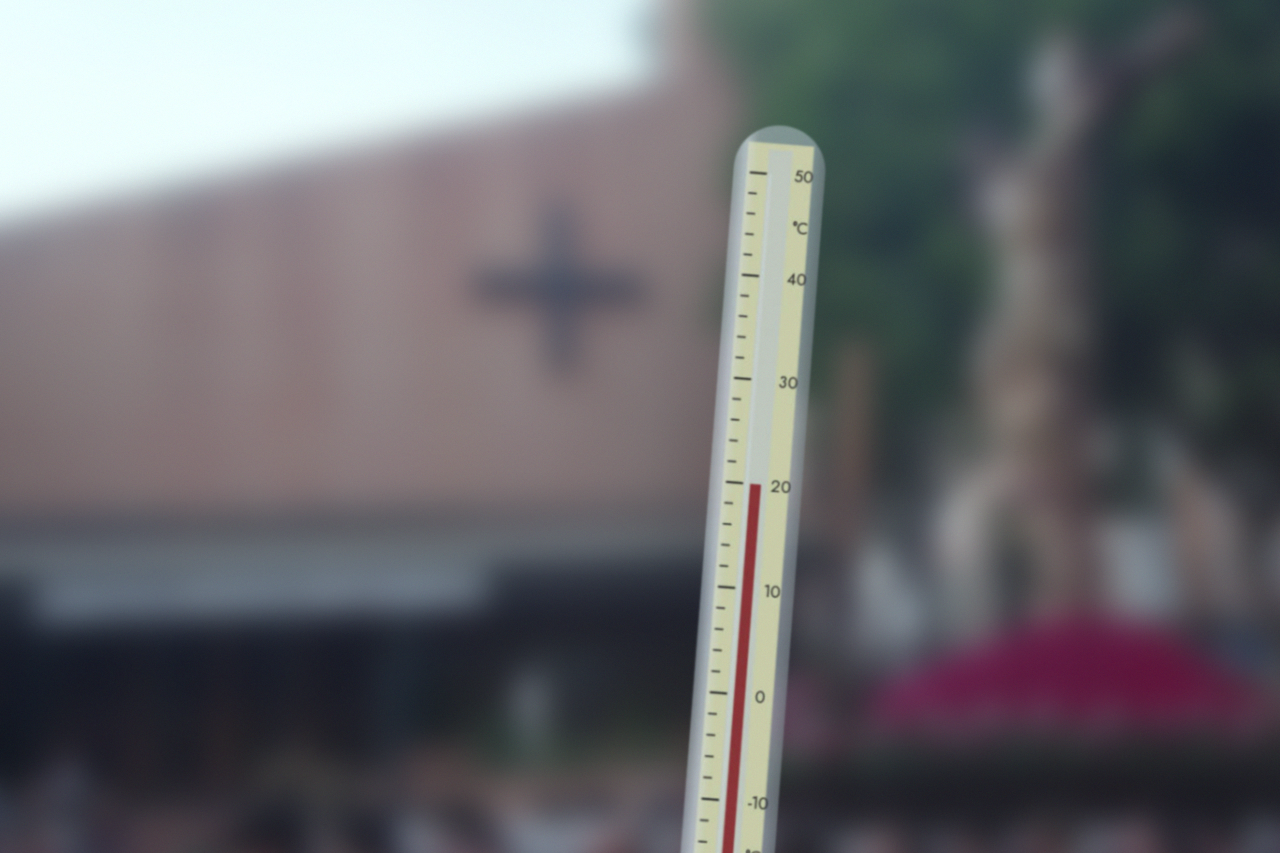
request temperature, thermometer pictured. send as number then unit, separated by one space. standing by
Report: 20 °C
